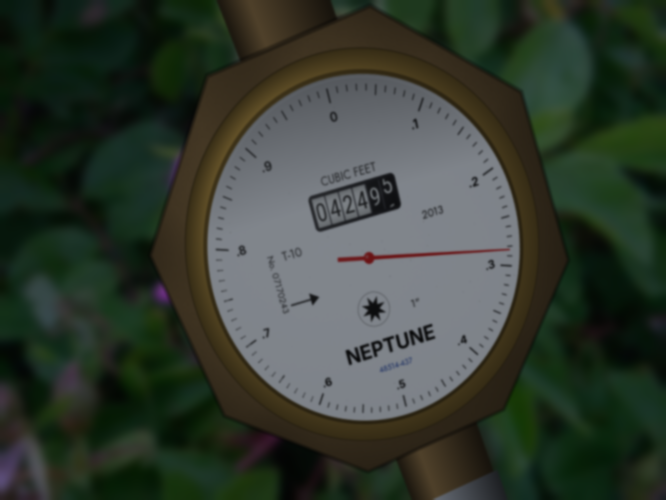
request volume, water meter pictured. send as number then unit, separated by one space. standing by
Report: 42495.28 ft³
